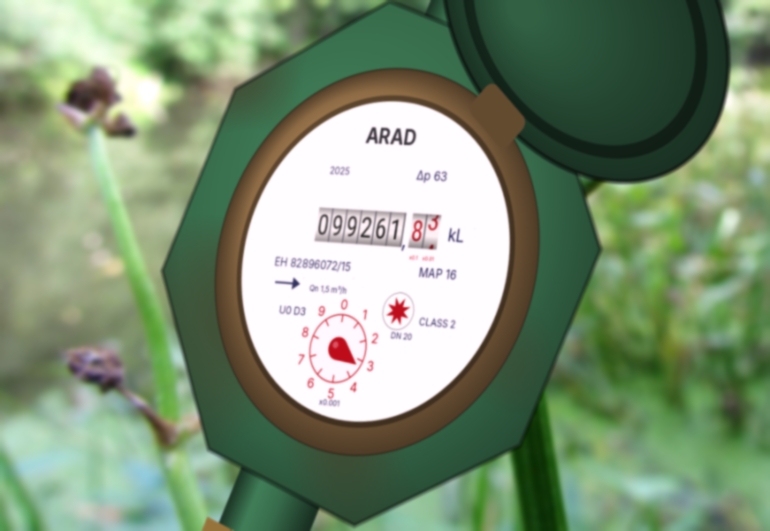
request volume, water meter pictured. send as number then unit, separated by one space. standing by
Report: 99261.833 kL
